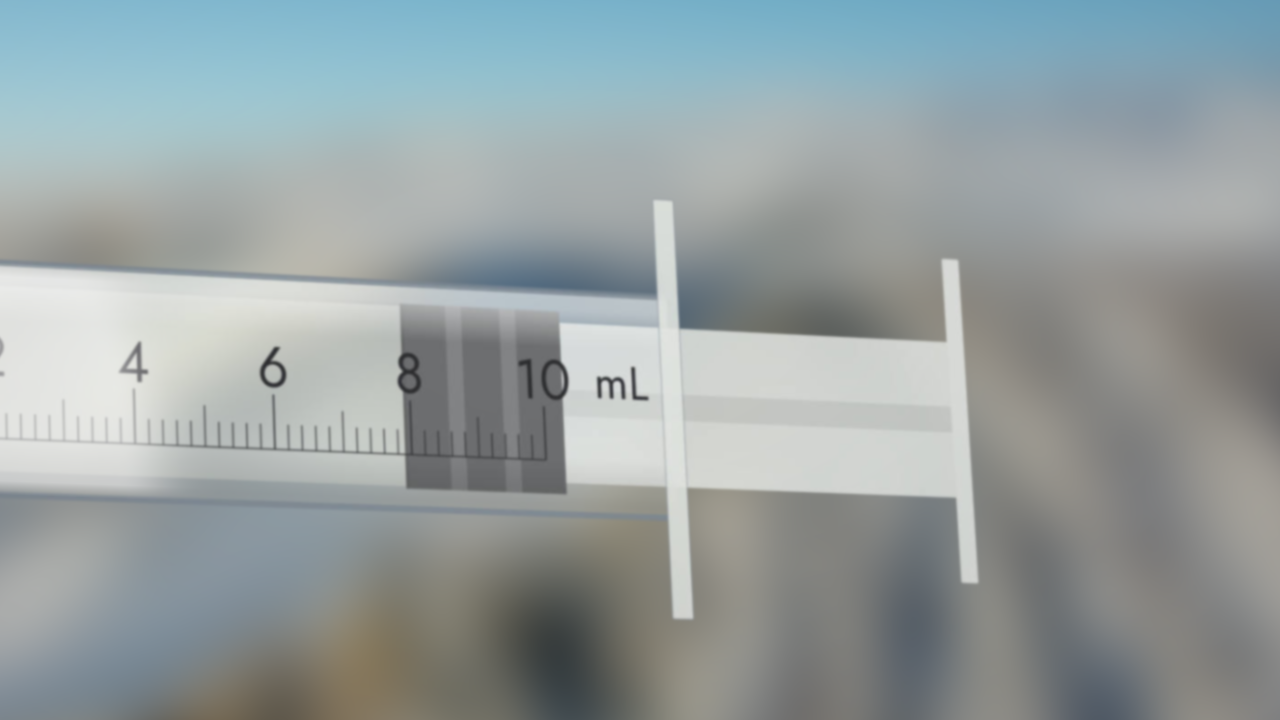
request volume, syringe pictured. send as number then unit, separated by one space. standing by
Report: 7.9 mL
